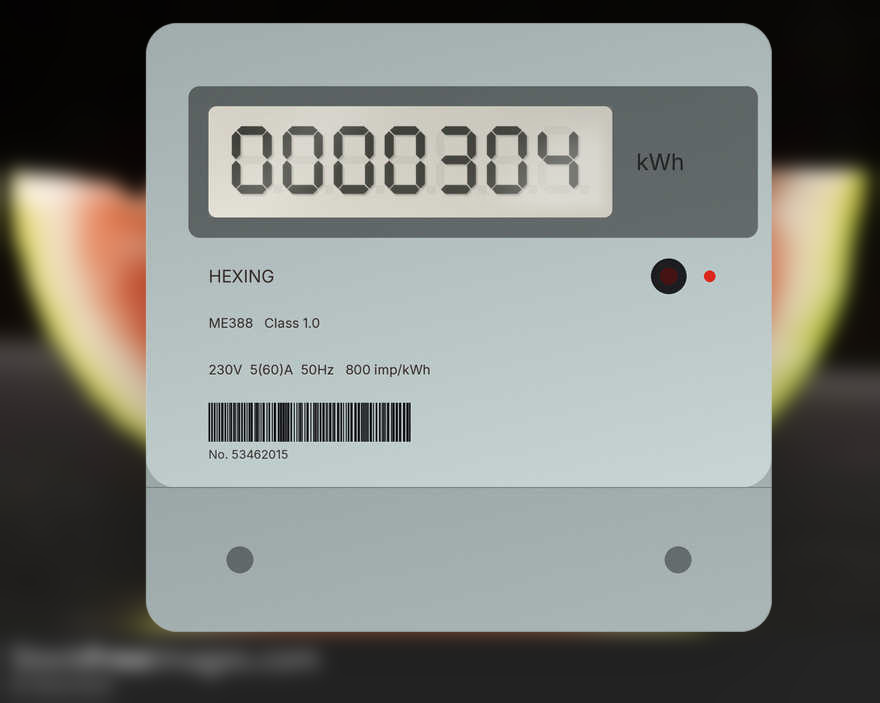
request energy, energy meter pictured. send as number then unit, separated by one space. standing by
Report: 304 kWh
